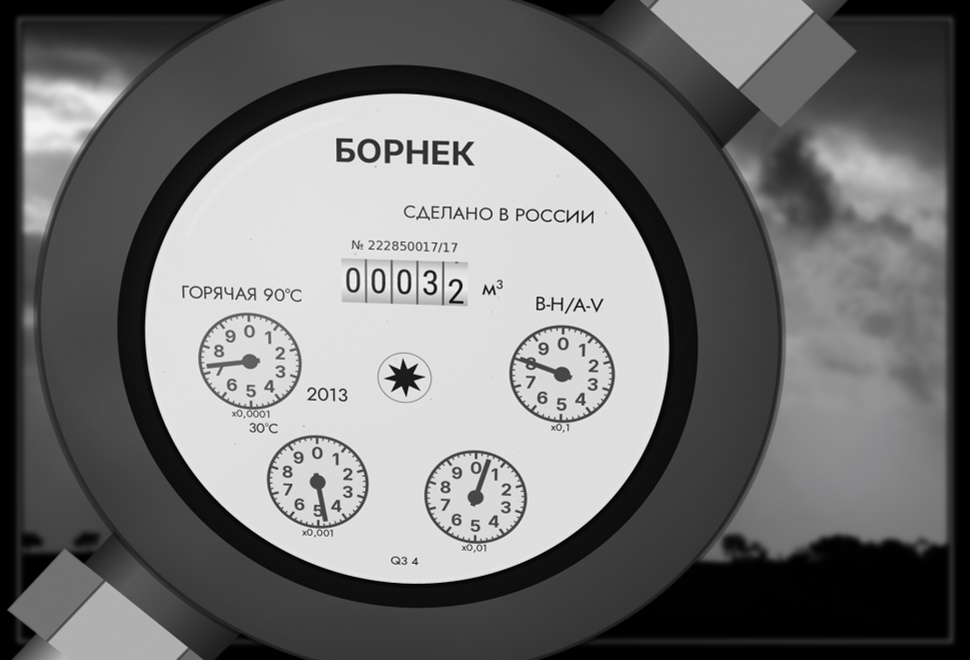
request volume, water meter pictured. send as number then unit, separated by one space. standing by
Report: 31.8047 m³
